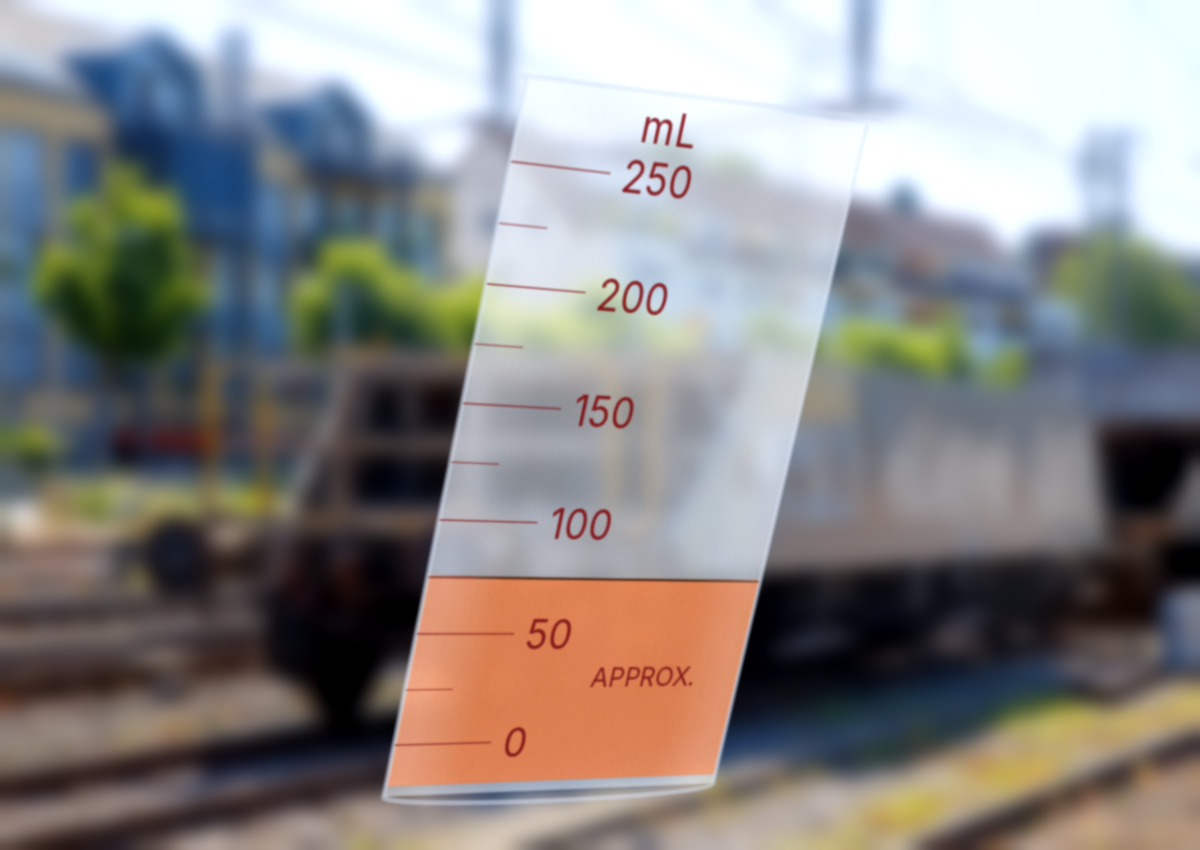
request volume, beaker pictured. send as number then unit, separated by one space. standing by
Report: 75 mL
